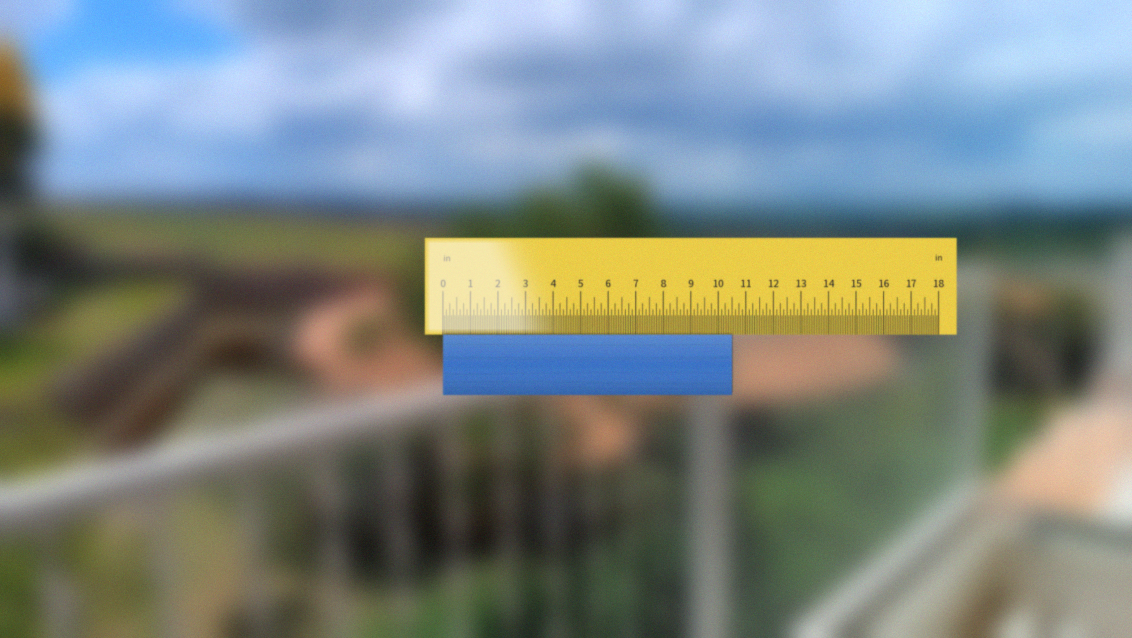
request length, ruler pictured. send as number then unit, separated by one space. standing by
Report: 10.5 in
